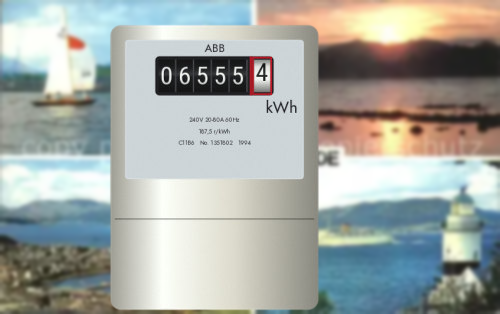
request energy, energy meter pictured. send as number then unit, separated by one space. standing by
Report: 6555.4 kWh
